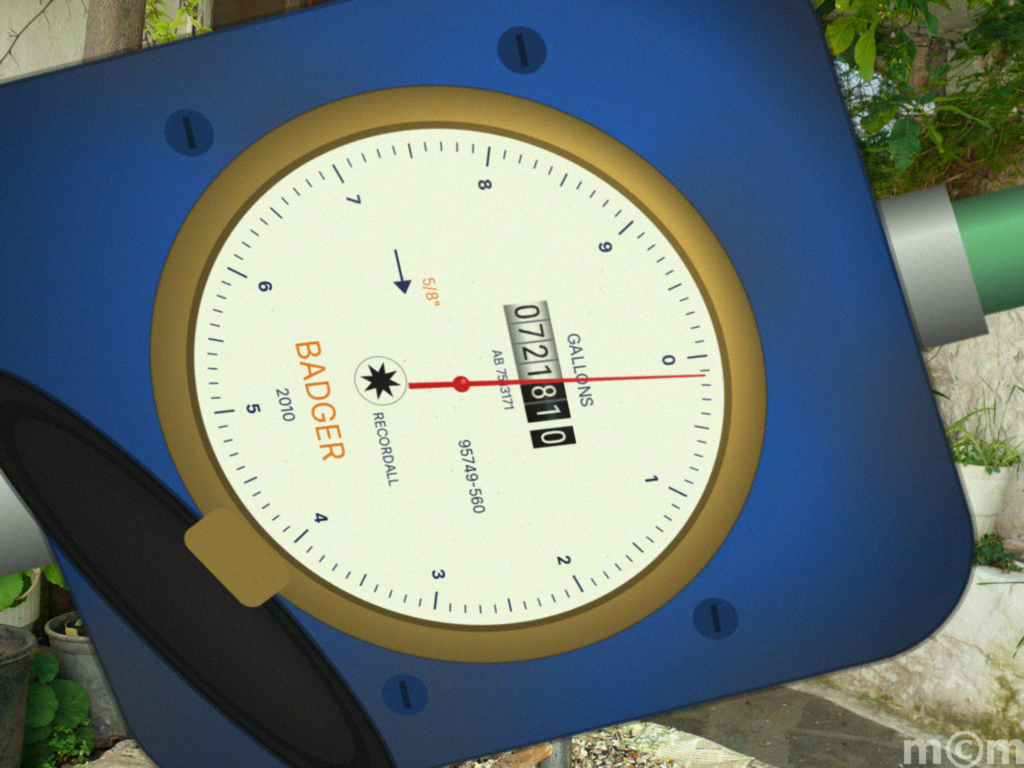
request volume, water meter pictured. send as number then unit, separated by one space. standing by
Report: 721810.1 gal
